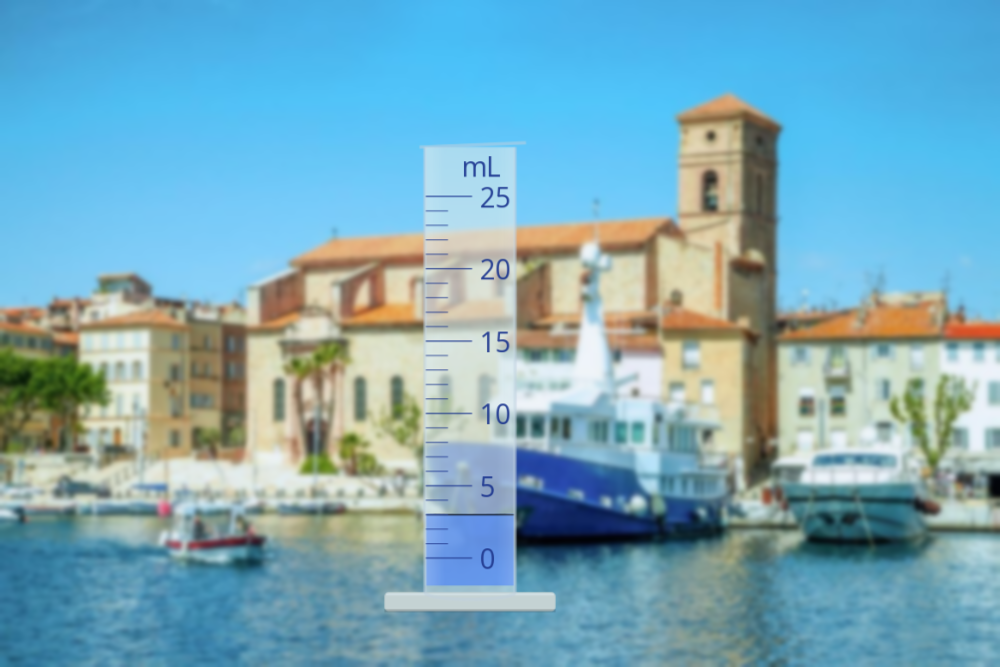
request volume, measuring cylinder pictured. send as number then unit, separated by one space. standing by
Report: 3 mL
